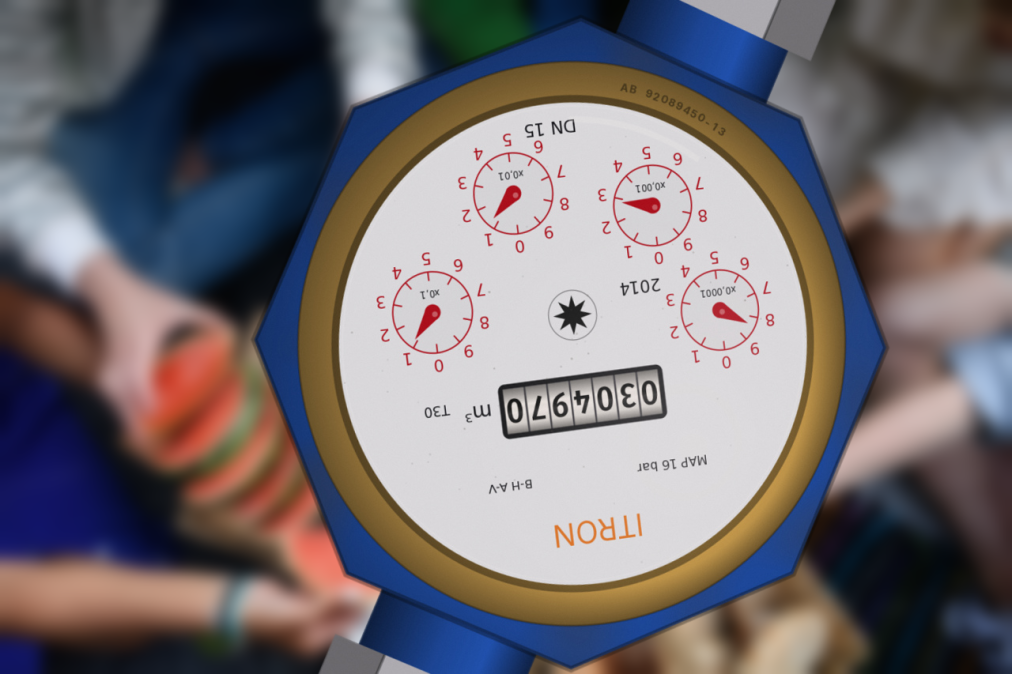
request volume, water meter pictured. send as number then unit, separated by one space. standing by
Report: 304970.1128 m³
